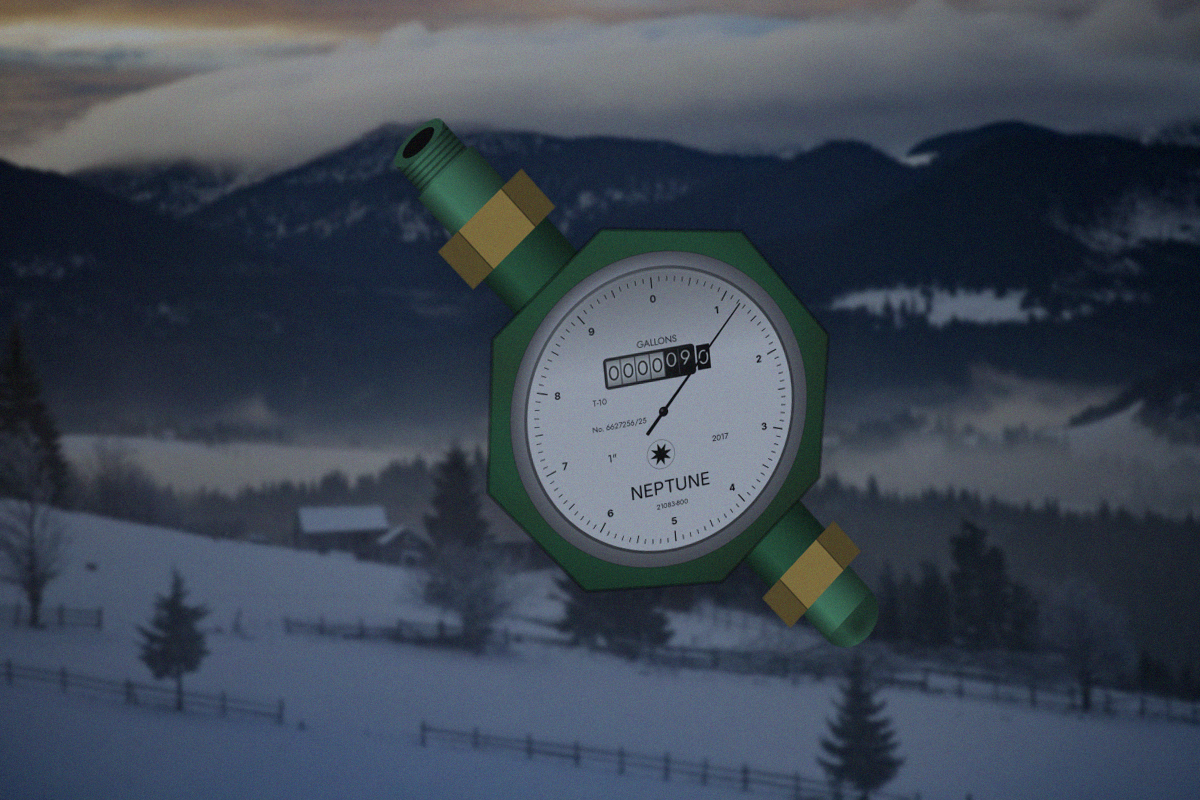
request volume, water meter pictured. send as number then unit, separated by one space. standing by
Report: 91.2 gal
